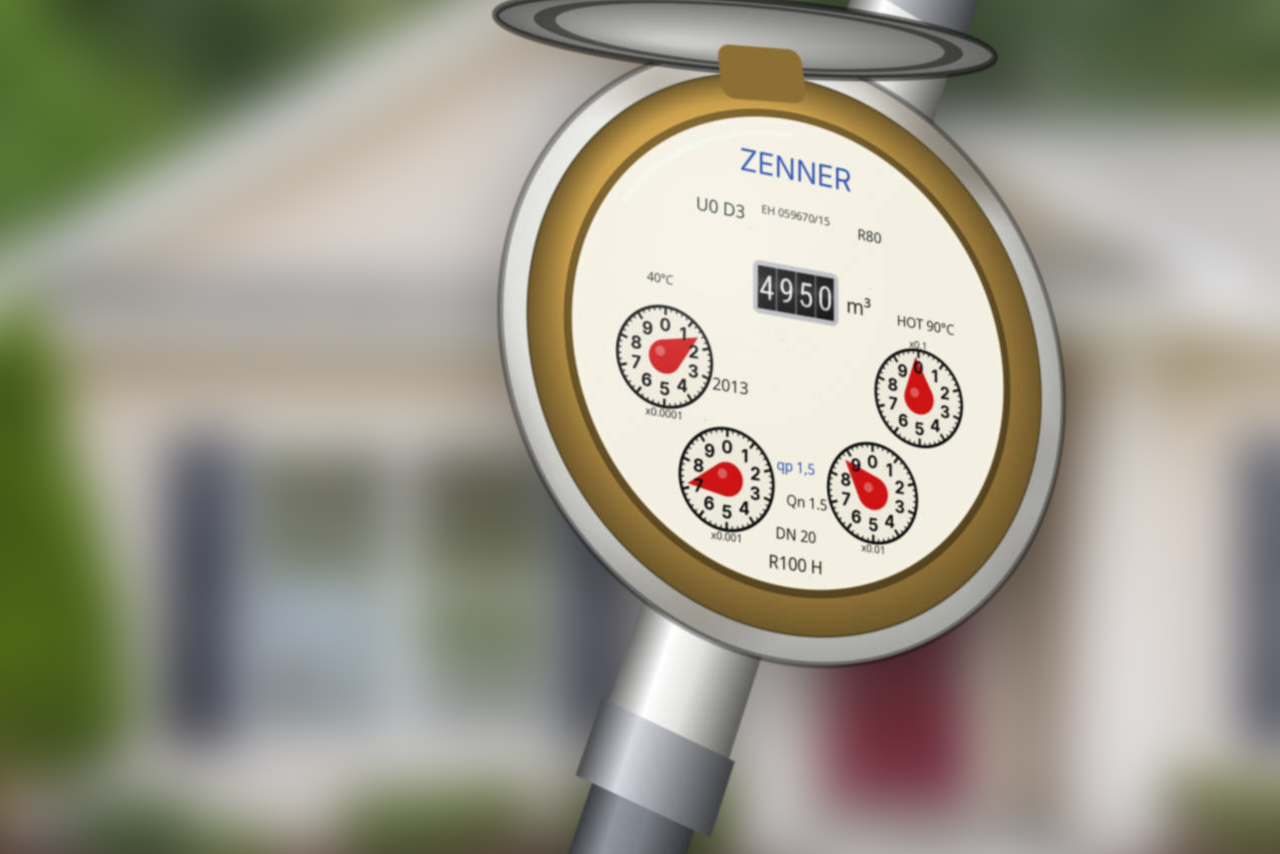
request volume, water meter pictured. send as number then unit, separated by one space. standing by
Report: 4949.9871 m³
